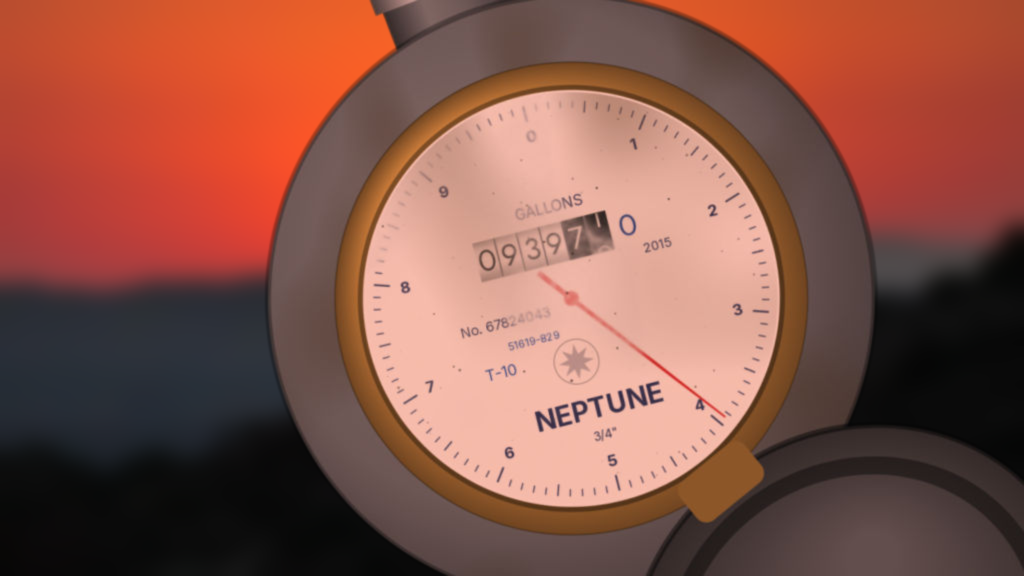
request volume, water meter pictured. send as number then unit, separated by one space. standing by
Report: 939713.9 gal
